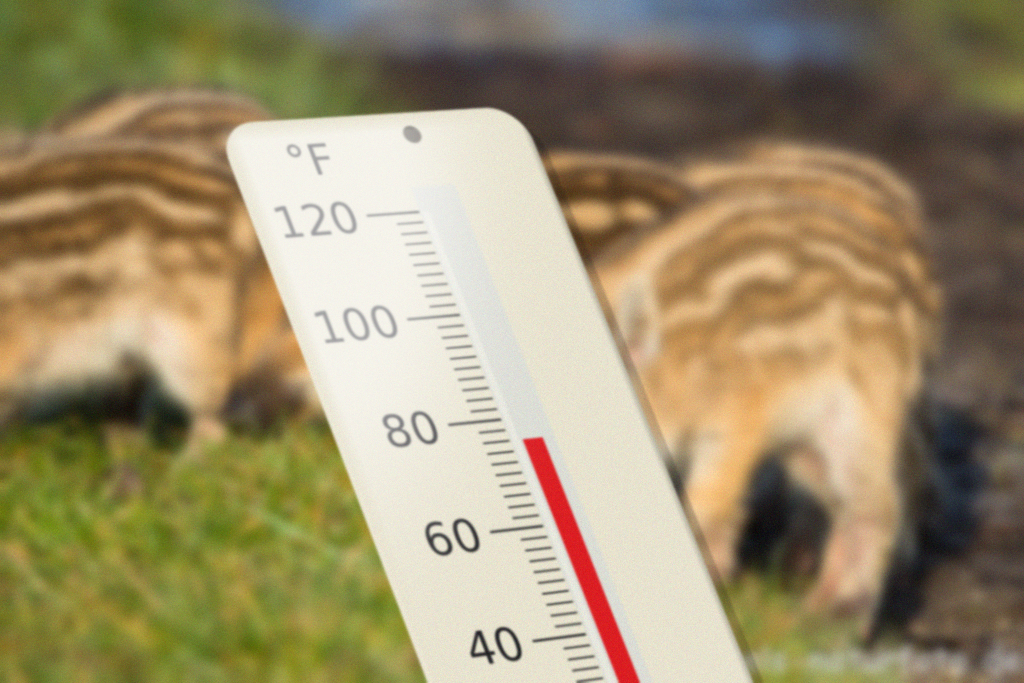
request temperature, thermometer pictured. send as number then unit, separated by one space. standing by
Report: 76 °F
